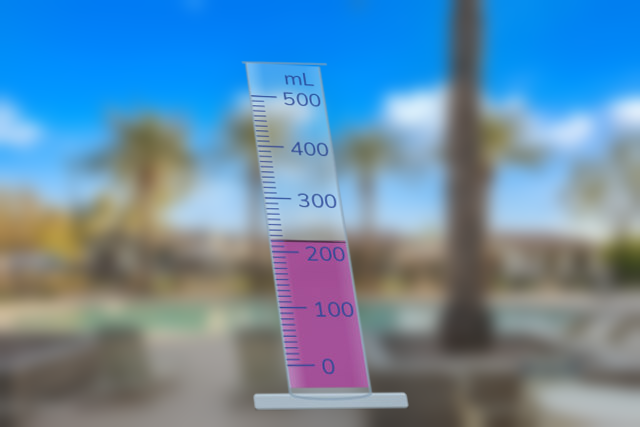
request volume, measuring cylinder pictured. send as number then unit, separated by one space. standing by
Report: 220 mL
